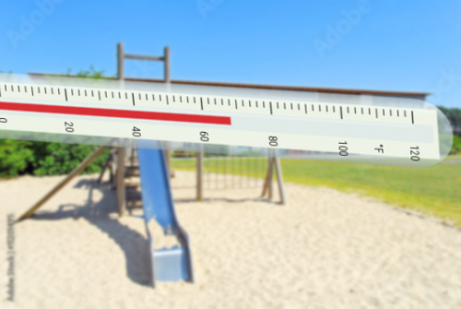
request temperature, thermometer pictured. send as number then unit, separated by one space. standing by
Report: 68 °F
